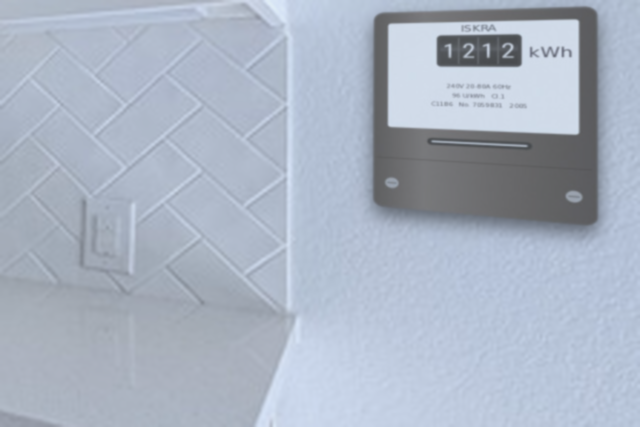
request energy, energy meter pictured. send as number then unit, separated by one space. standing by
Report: 1212 kWh
